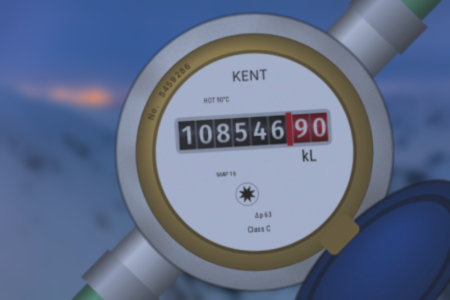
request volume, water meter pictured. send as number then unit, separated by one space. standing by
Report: 108546.90 kL
